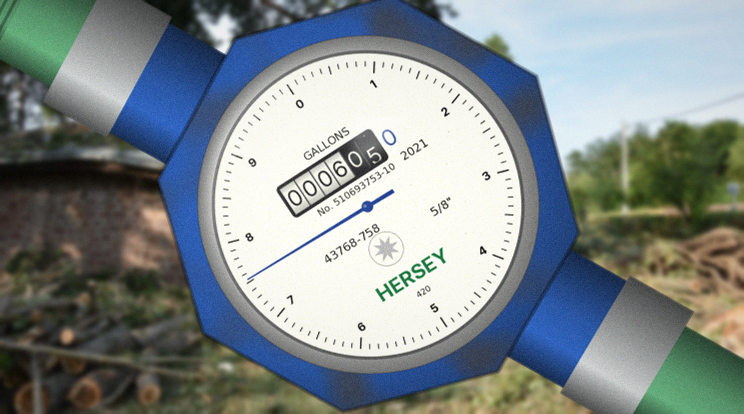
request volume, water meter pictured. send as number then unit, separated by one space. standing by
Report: 6047.5 gal
